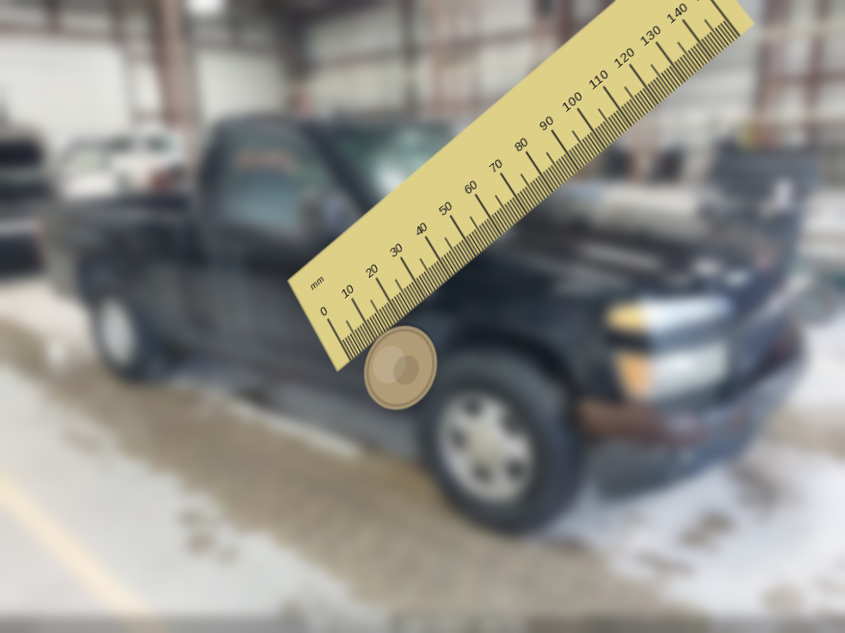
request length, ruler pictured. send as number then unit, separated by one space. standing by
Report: 25 mm
